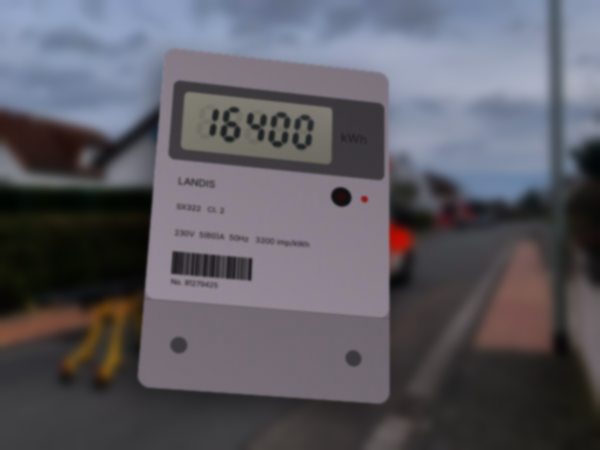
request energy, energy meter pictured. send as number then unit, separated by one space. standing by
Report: 16400 kWh
